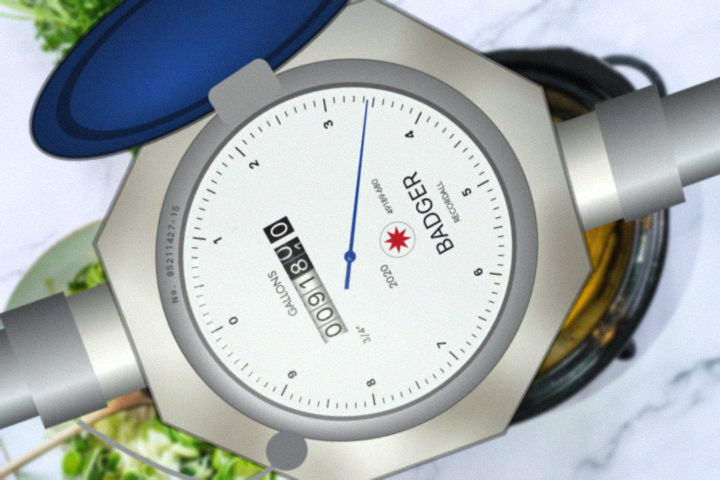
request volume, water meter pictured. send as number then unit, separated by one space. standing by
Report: 91803.4 gal
